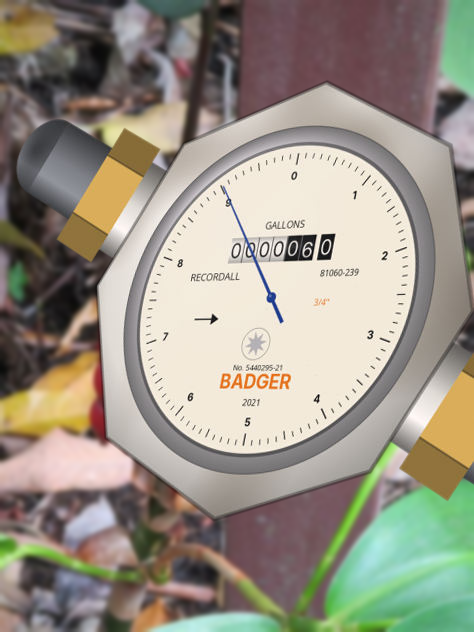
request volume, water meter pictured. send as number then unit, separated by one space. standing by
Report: 59.0 gal
